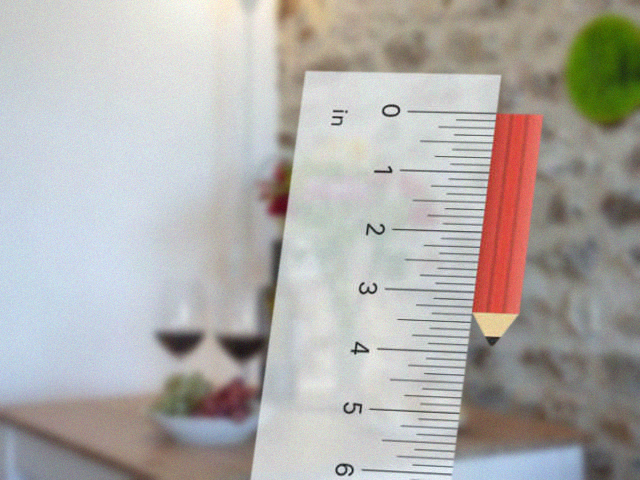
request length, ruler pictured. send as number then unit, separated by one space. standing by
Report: 3.875 in
